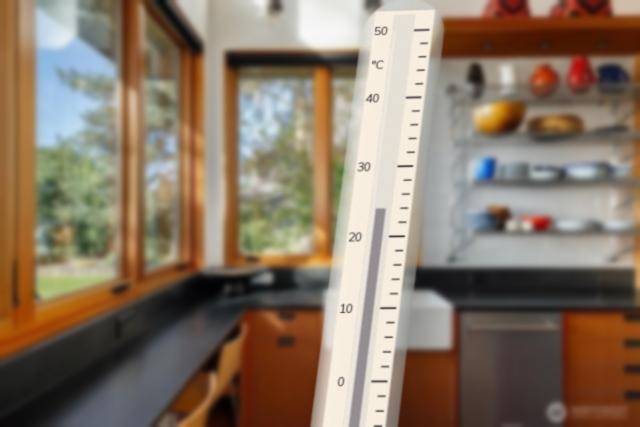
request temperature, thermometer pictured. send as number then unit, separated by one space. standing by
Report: 24 °C
